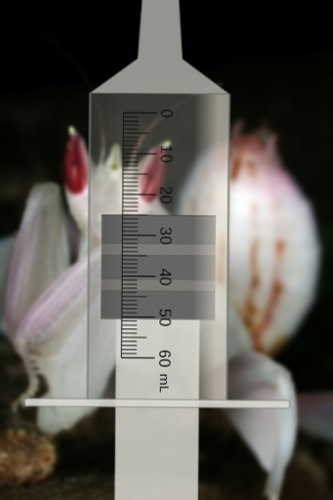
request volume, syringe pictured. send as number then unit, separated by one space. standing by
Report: 25 mL
